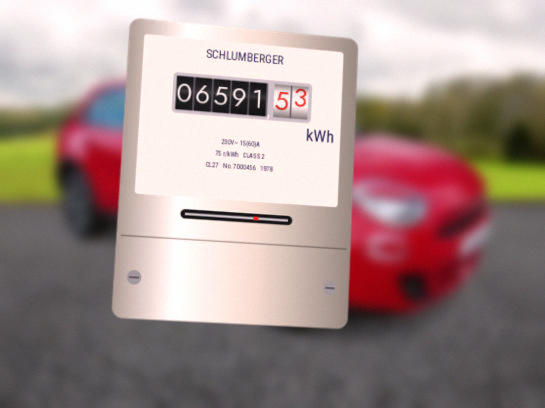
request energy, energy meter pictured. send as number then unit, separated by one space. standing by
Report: 6591.53 kWh
